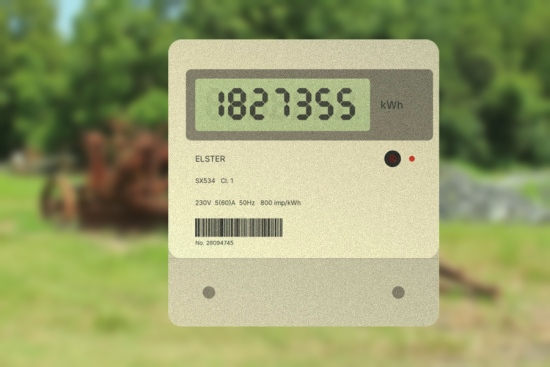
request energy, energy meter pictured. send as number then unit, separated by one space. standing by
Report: 1827355 kWh
